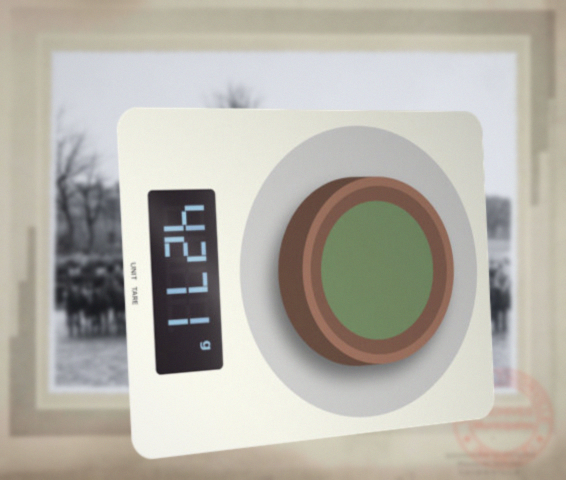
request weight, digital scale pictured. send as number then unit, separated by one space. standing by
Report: 4271 g
